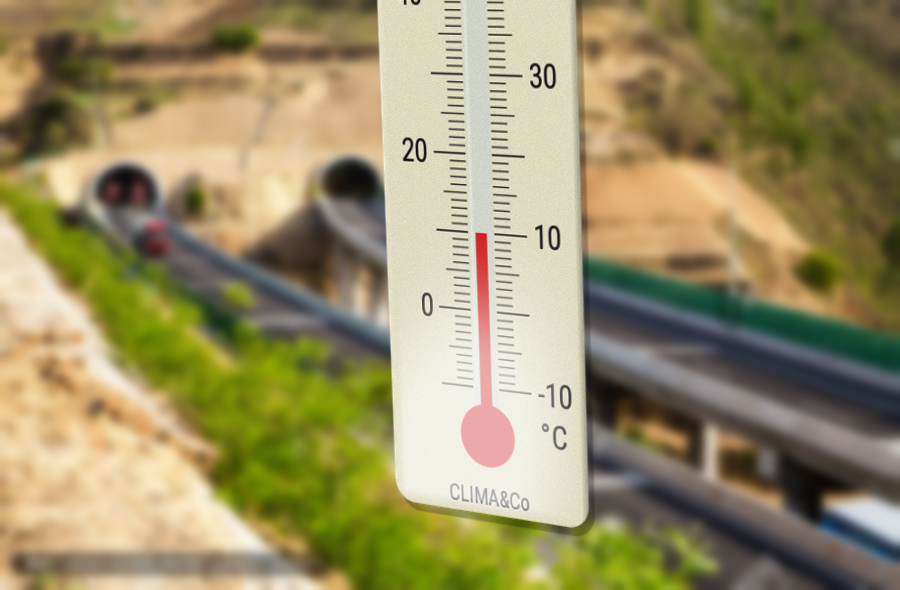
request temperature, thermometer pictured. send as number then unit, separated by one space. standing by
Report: 10 °C
